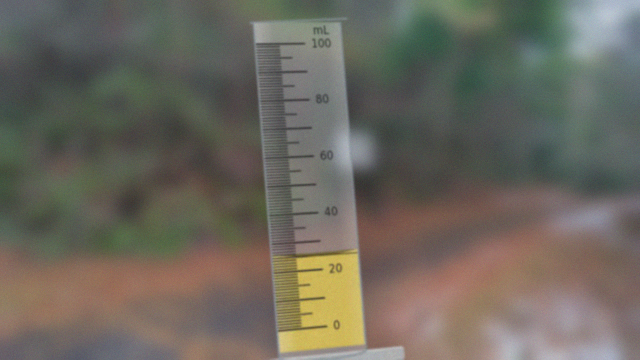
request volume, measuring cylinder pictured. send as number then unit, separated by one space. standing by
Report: 25 mL
